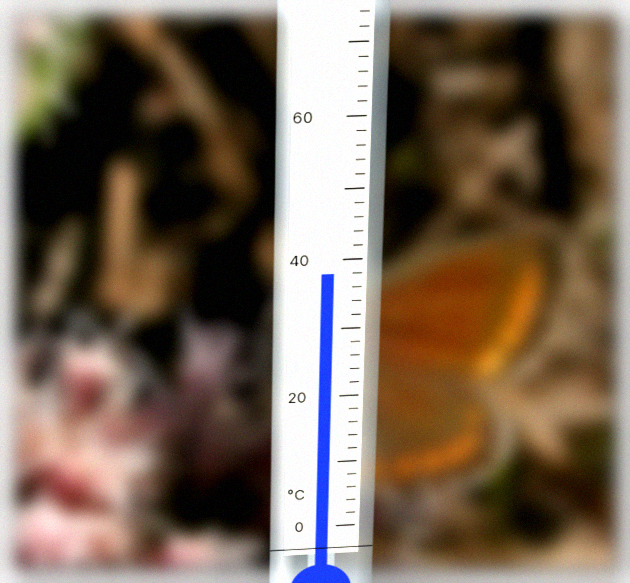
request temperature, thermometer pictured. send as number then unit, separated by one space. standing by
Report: 38 °C
